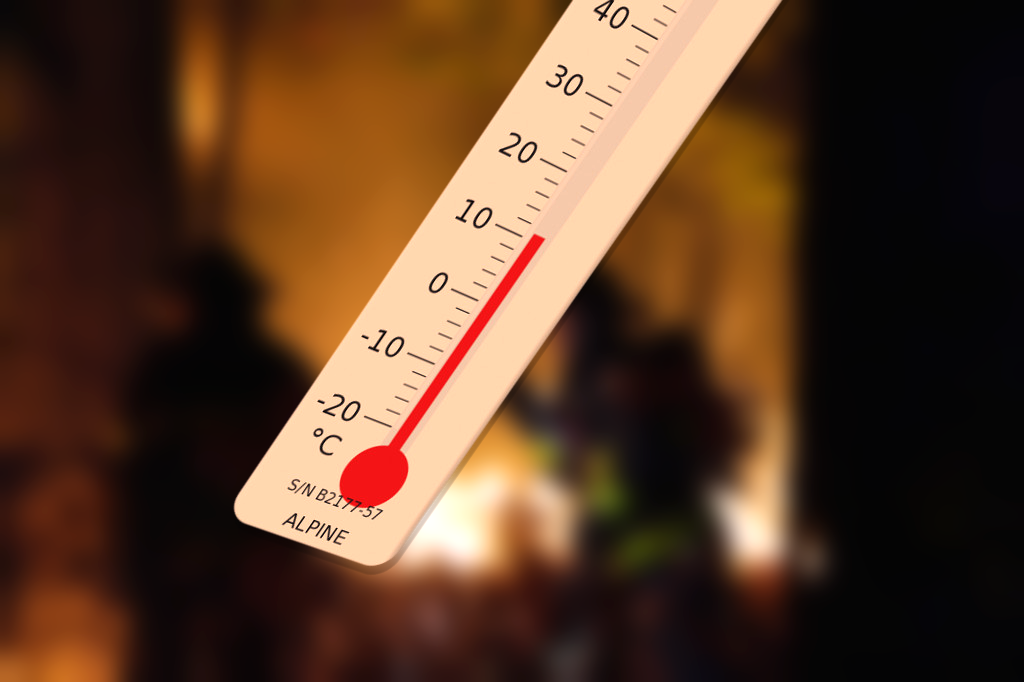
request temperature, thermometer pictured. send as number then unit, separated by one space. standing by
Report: 11 °C
